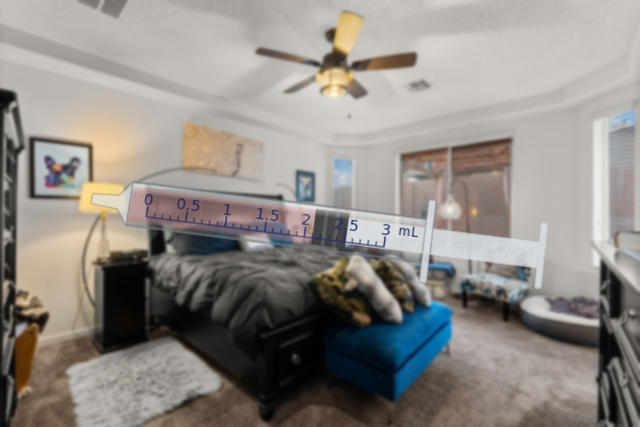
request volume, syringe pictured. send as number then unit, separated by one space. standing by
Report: 2.1 mL
